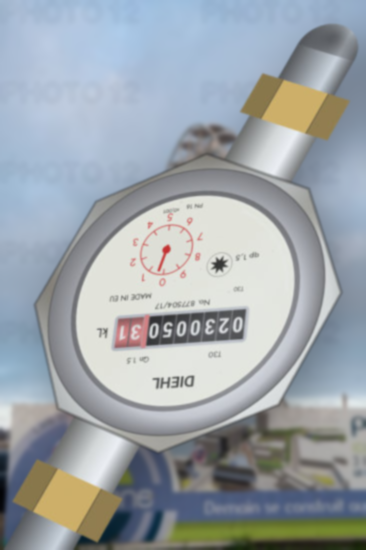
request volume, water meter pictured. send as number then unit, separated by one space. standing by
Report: 230050.310 kL
